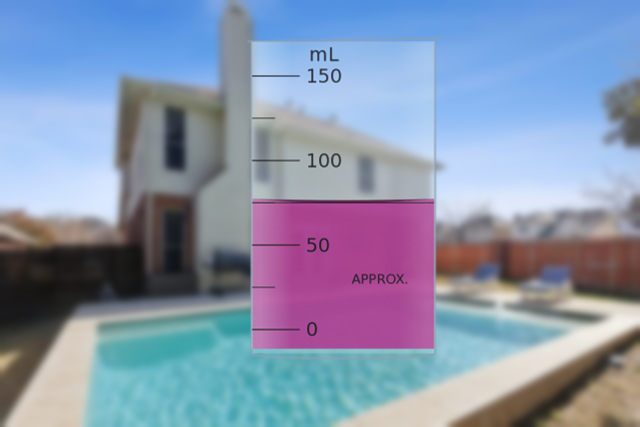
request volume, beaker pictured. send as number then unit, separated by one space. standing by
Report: 75 mL
